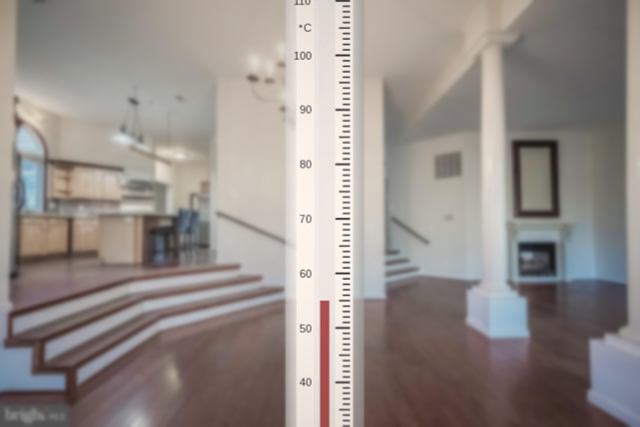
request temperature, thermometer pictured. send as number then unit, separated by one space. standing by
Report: 55 °C
